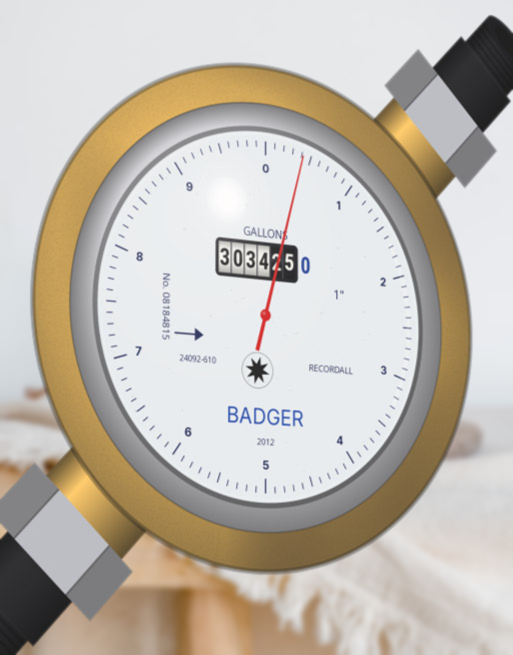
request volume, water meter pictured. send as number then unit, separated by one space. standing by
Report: 3034250.4 gal
